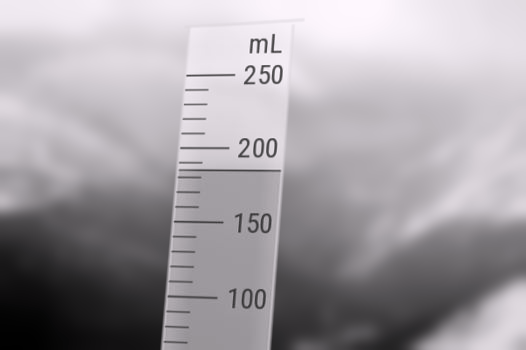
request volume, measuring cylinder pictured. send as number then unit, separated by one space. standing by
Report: 185 mL
